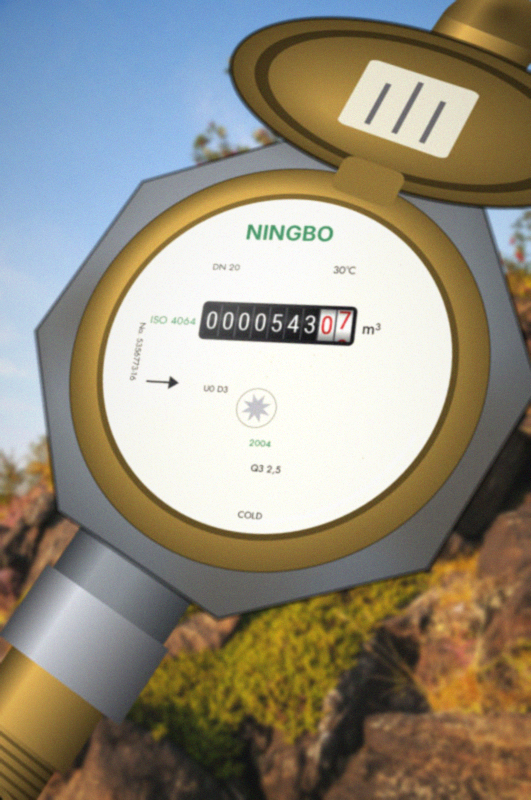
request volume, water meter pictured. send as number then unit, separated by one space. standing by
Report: 543.07 m³
